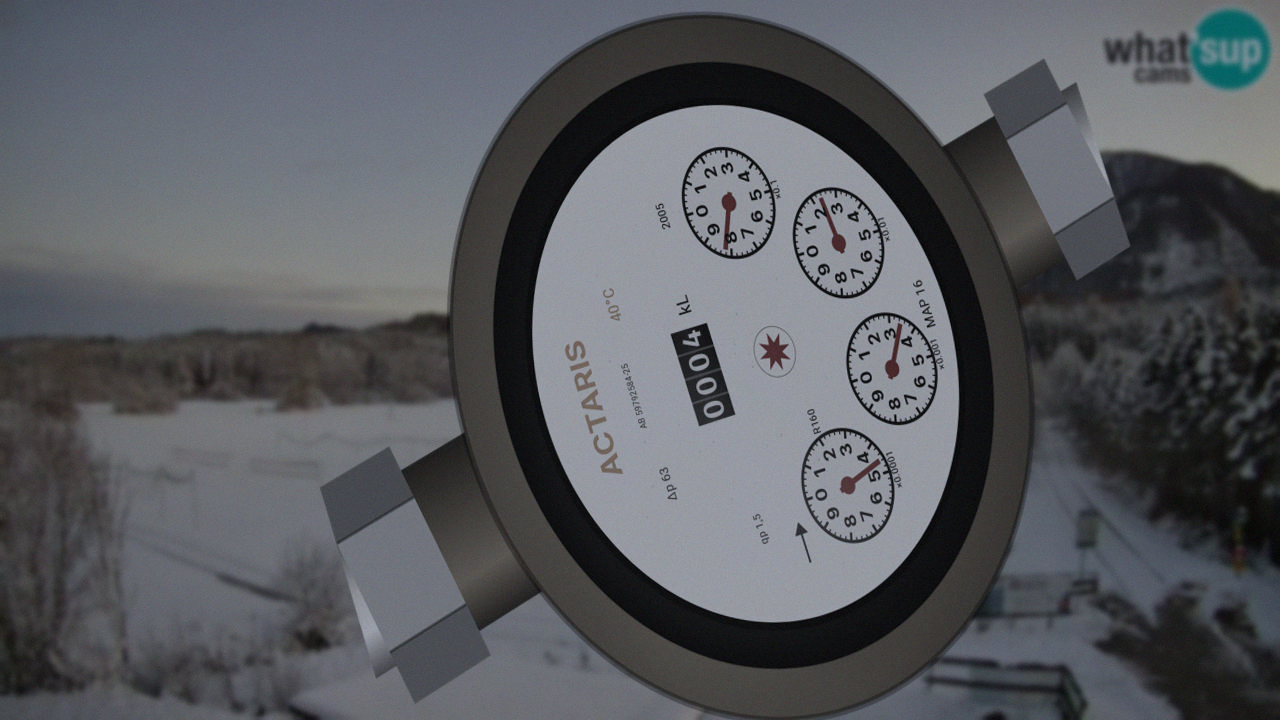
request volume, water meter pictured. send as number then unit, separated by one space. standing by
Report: 4.8234 kL
